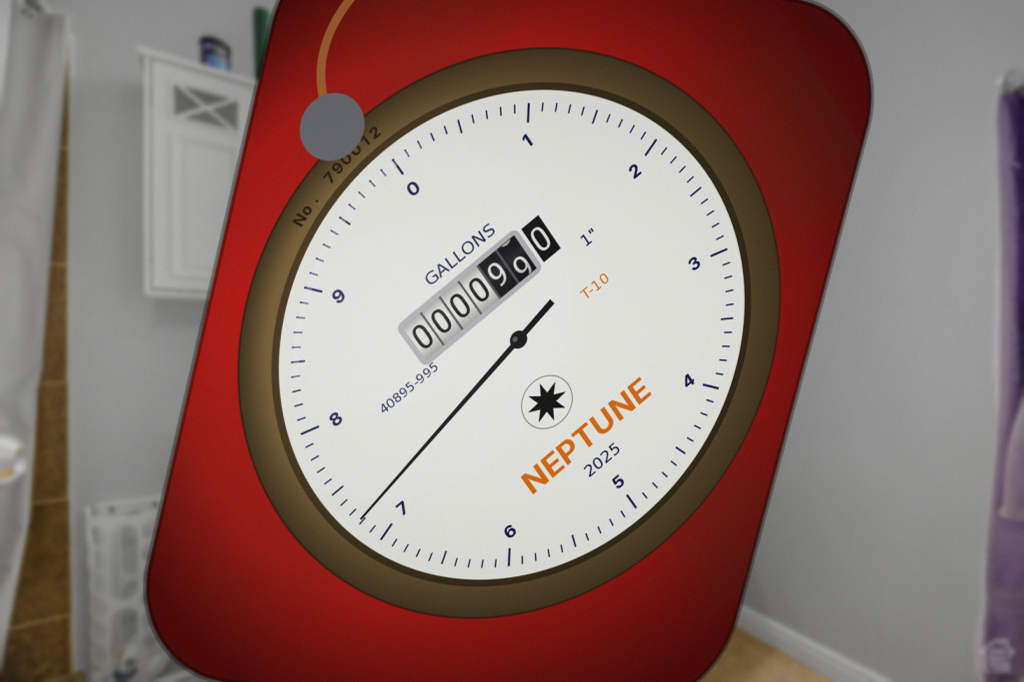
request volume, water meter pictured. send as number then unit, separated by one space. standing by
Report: 987.2 gal
